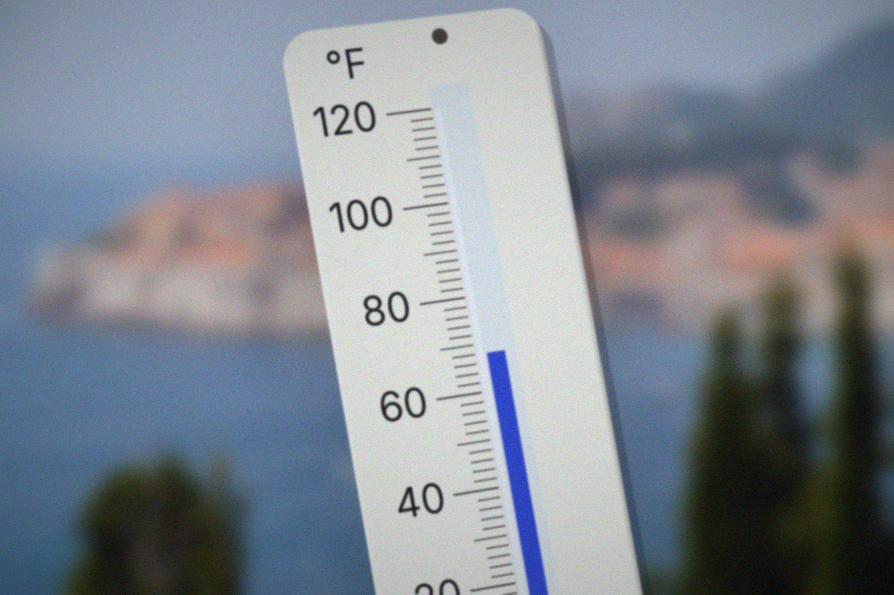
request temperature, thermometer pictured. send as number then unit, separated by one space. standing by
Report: 68 °F
